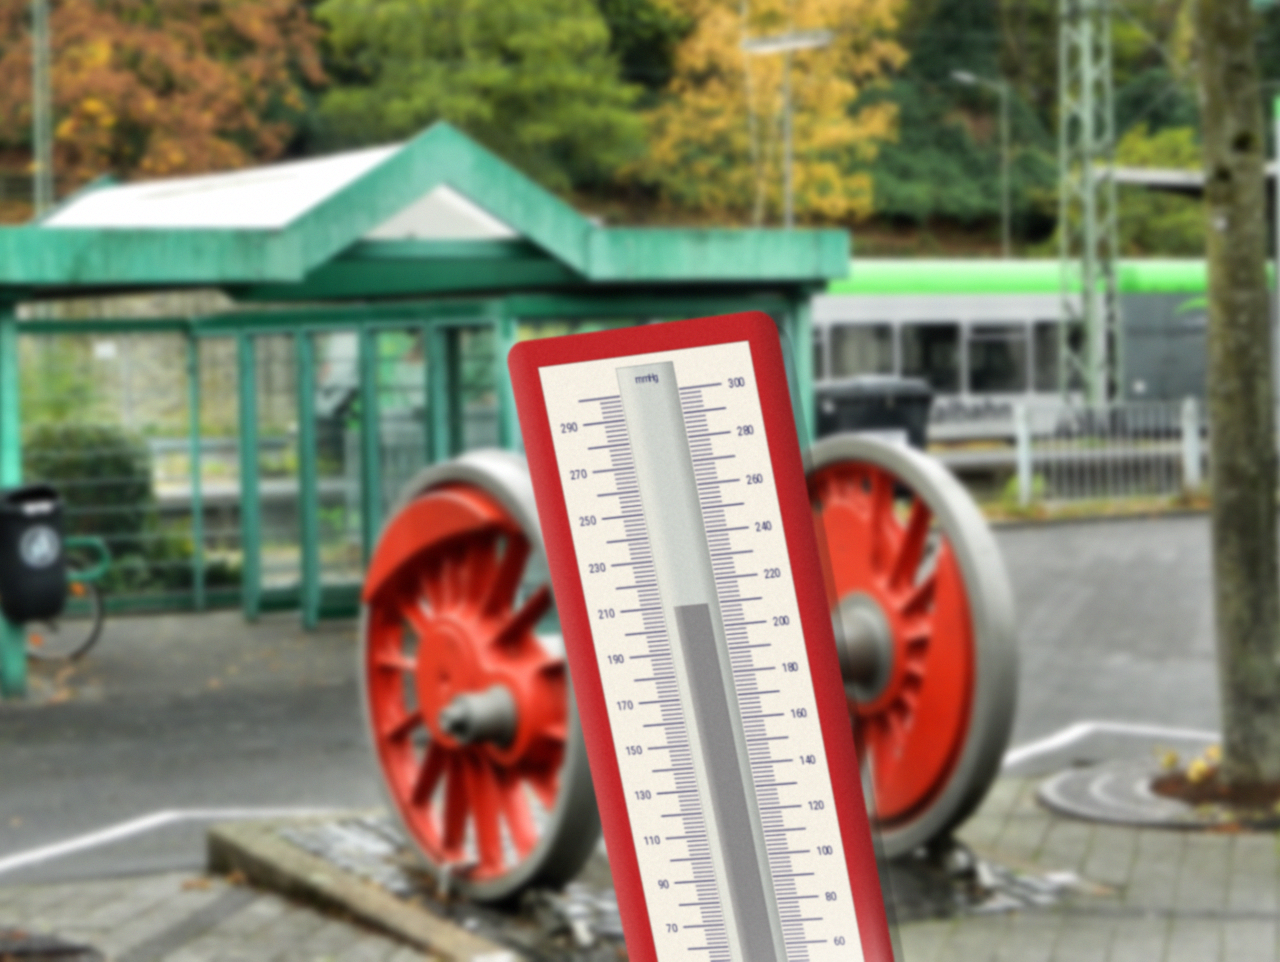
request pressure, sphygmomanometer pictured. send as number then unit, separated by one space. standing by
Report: 210 mmHg
